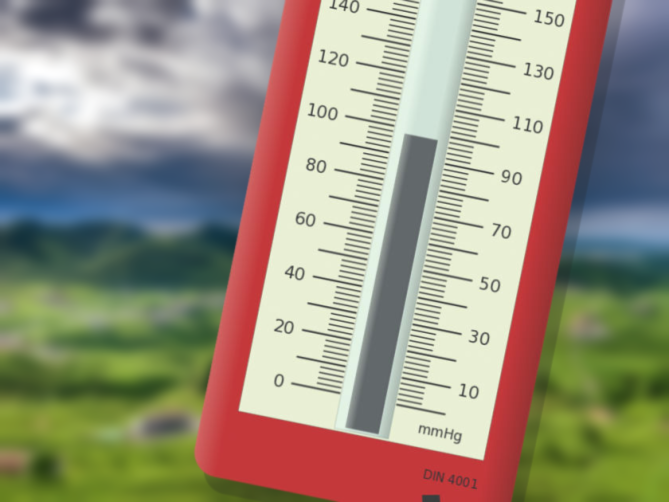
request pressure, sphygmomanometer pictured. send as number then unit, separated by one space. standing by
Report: 98 mmHg
